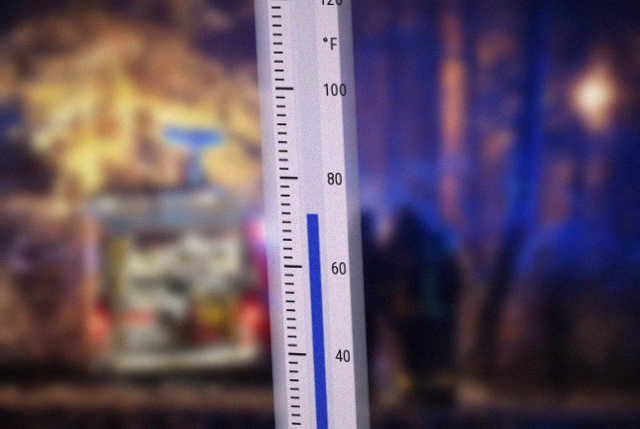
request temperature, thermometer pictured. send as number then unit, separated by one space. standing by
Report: 72 °F
